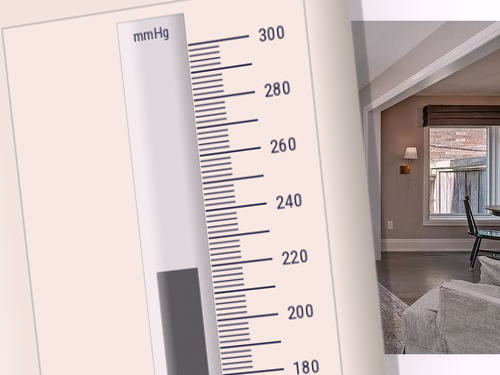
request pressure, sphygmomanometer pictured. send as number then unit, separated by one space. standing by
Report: 220 mmHg
